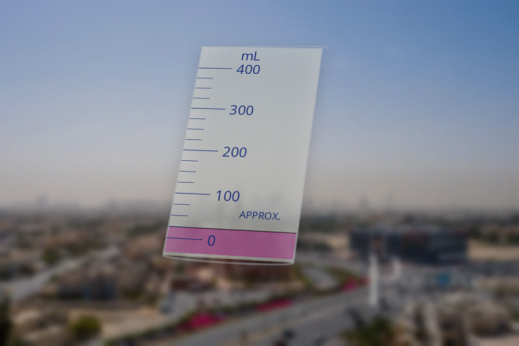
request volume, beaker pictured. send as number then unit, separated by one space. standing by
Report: 25 mL
